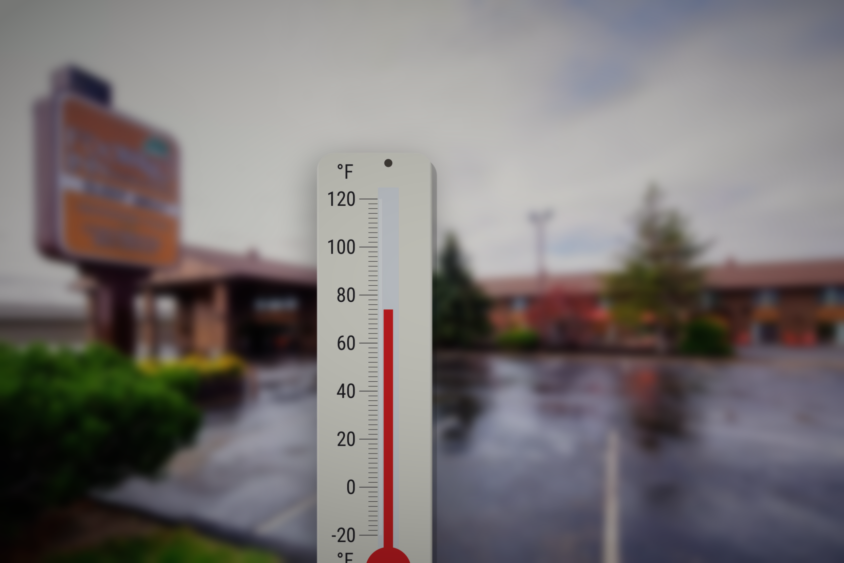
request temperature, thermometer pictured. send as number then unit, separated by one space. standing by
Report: 74 °F
